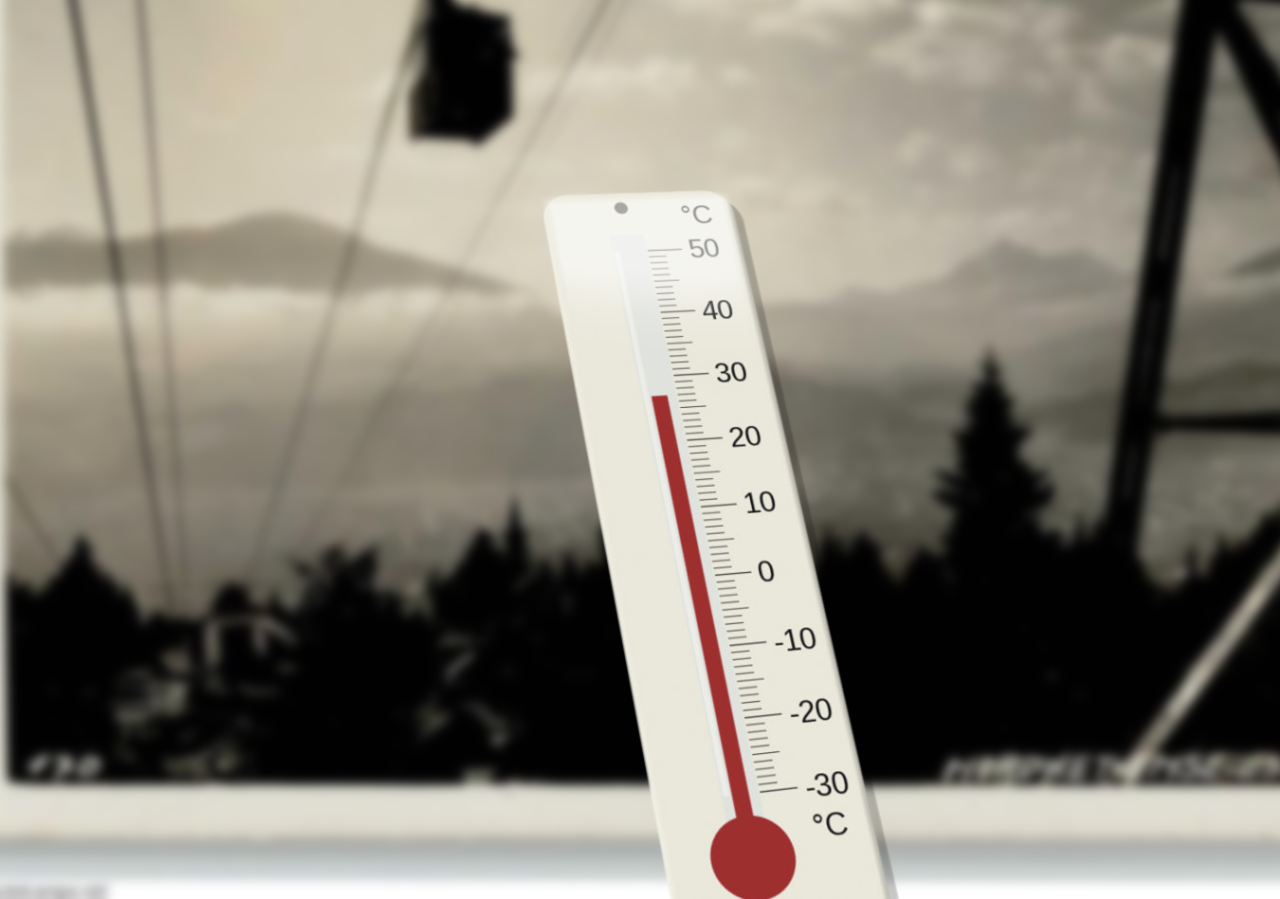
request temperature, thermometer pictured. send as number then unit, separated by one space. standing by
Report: 27 °C
